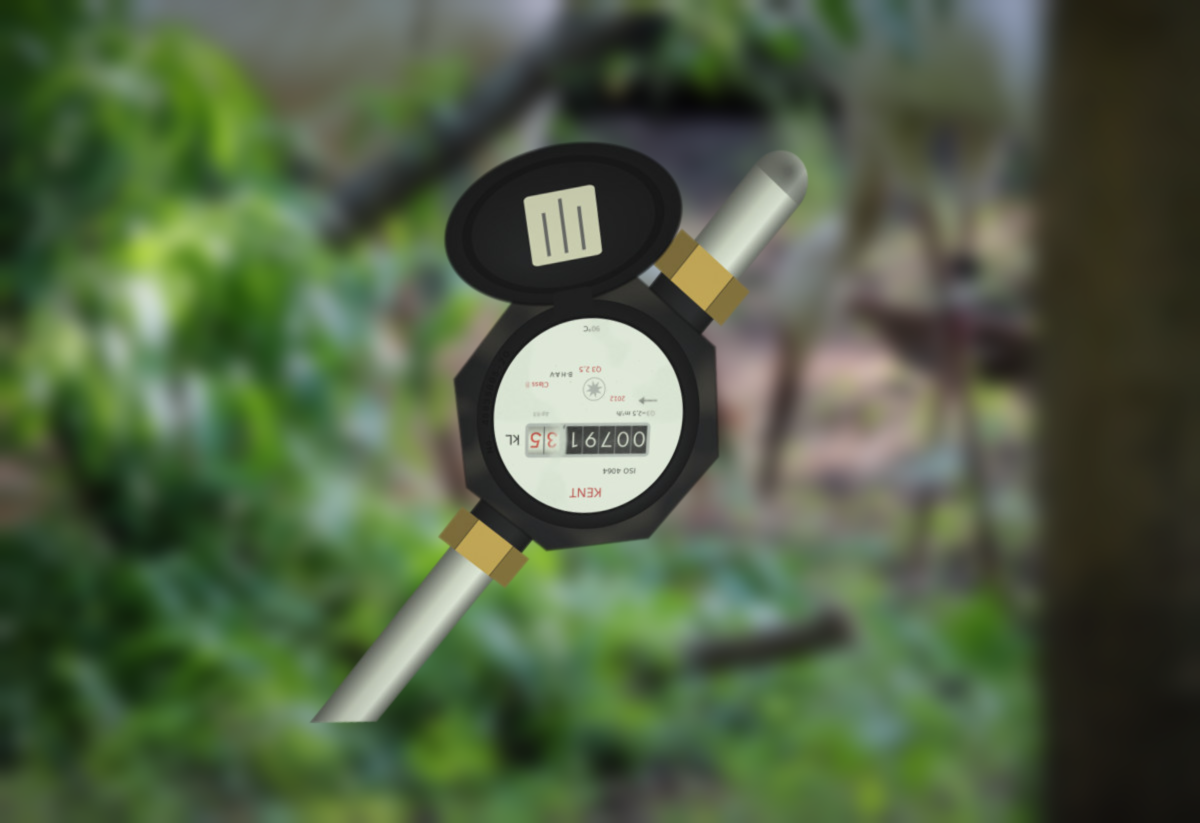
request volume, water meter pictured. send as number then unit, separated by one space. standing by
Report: 791.35 kL
